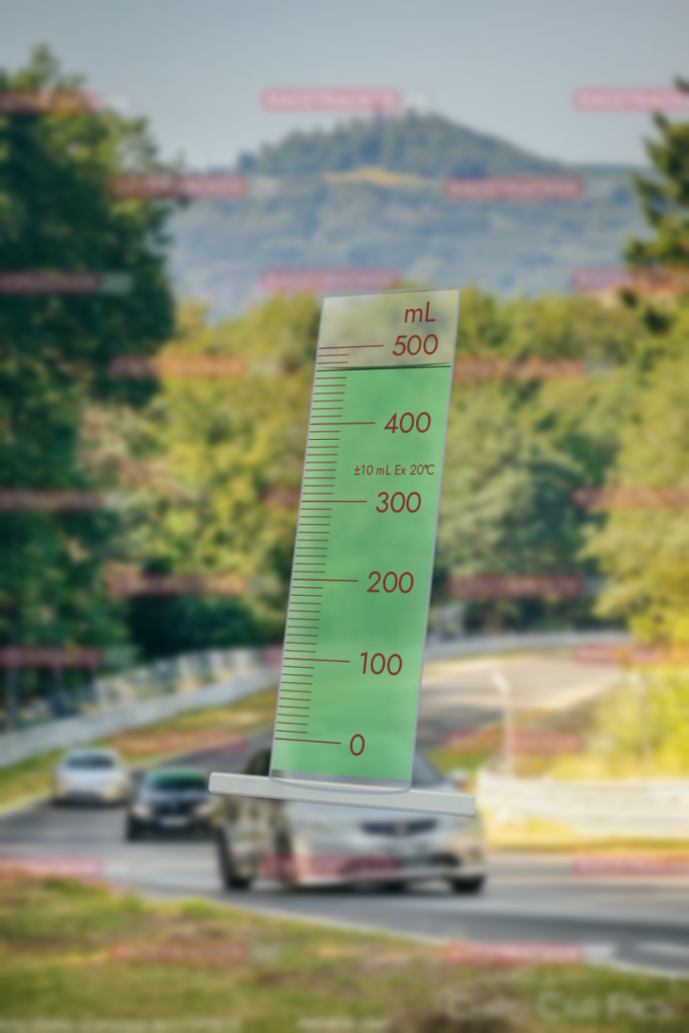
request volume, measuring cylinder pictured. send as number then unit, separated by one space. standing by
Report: 470 mL
